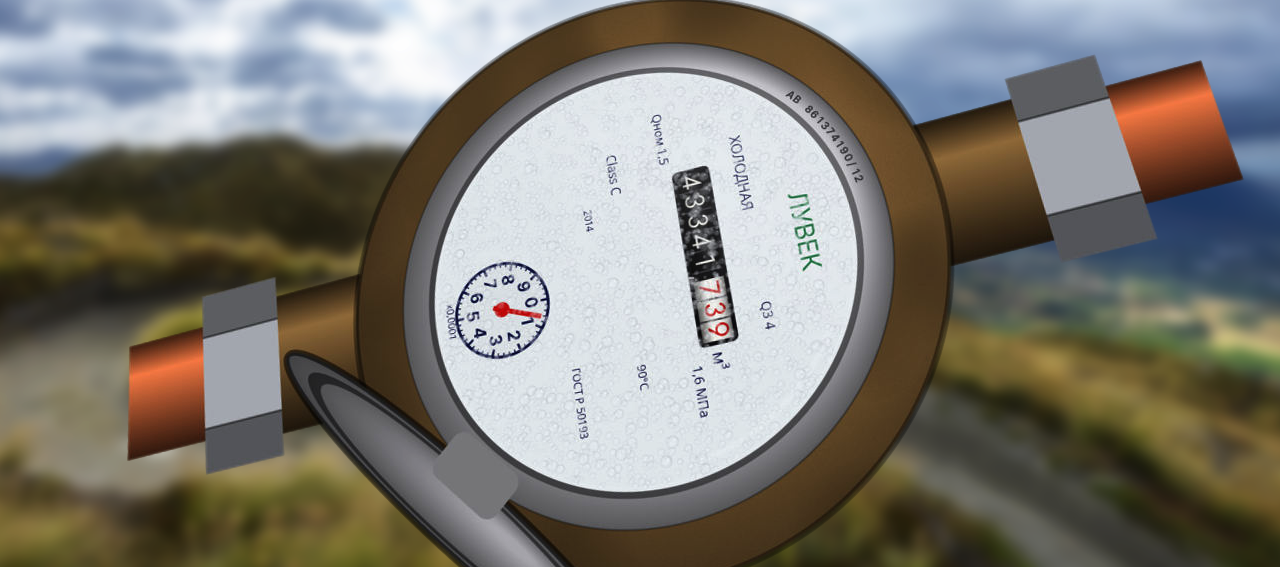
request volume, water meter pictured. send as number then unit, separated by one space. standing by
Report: 43341.7390 m³
